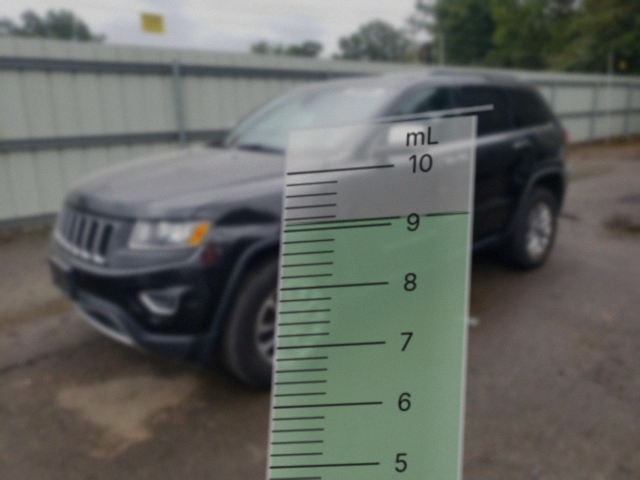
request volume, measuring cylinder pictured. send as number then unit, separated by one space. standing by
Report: 9.1 mL
